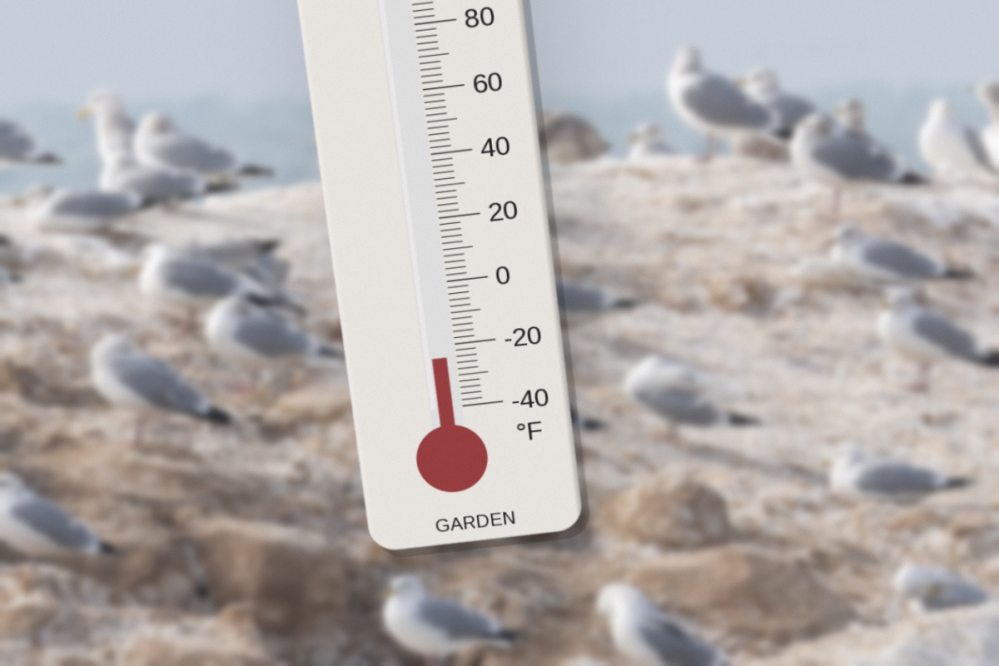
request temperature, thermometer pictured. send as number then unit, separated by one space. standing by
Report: -24 °F
